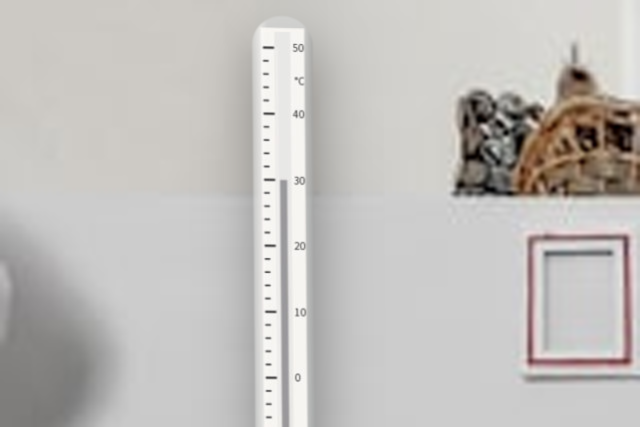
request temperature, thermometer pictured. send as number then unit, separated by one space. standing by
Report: 30 °C
